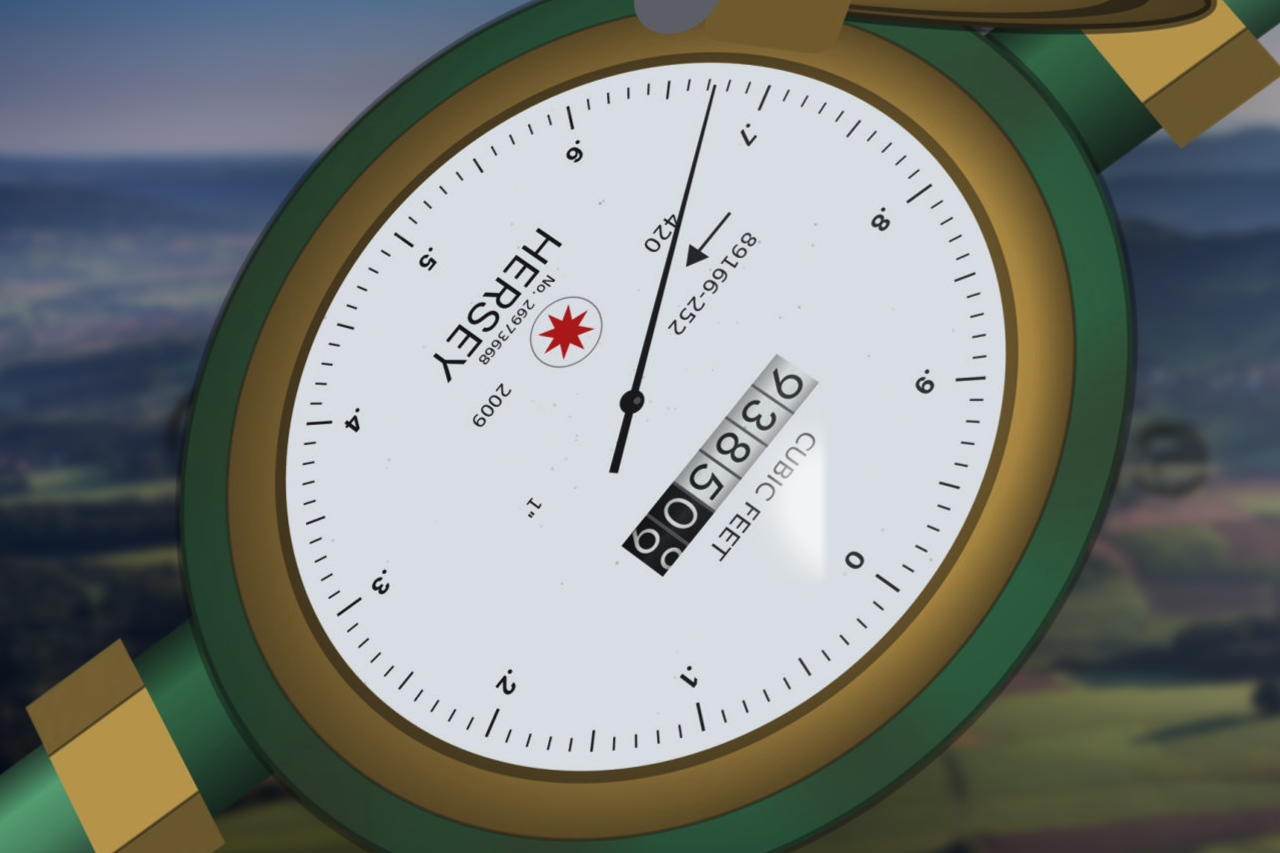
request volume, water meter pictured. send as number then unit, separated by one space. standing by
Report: 938508.67 ft³
